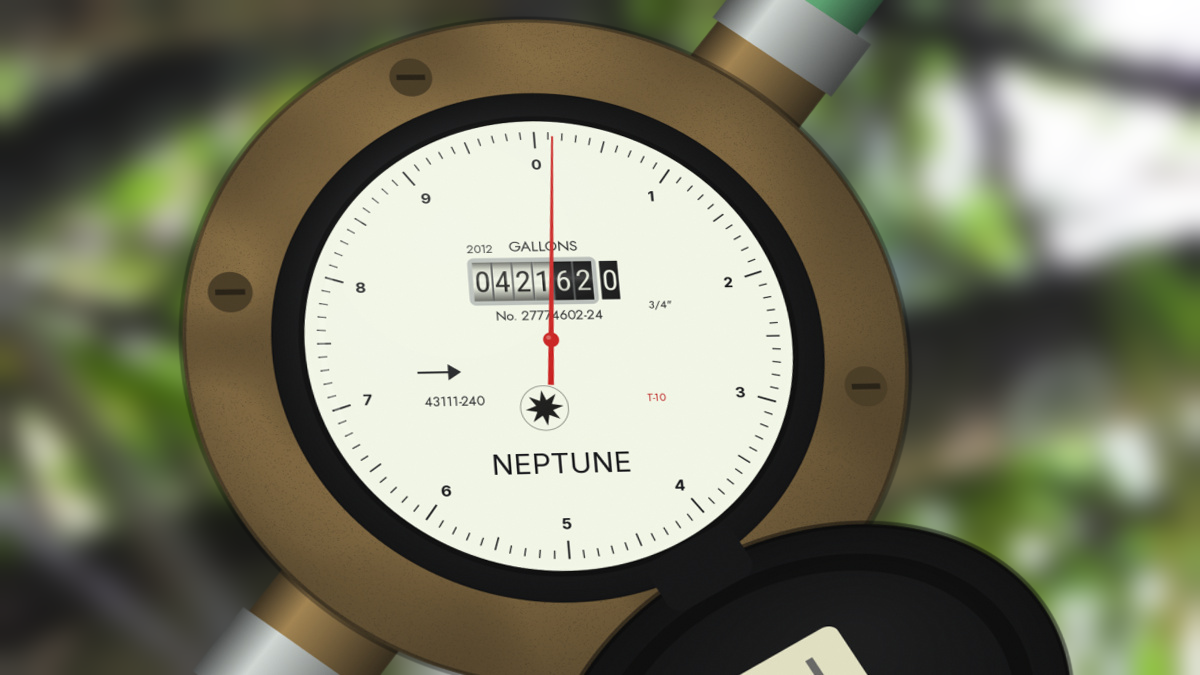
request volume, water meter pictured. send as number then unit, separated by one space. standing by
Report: 421620.1 gal
